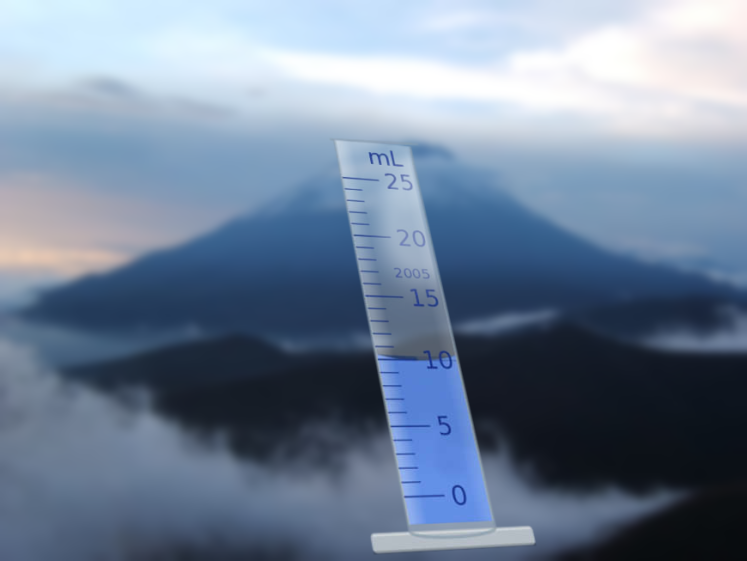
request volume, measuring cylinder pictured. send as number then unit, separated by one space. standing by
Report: 10 mL
